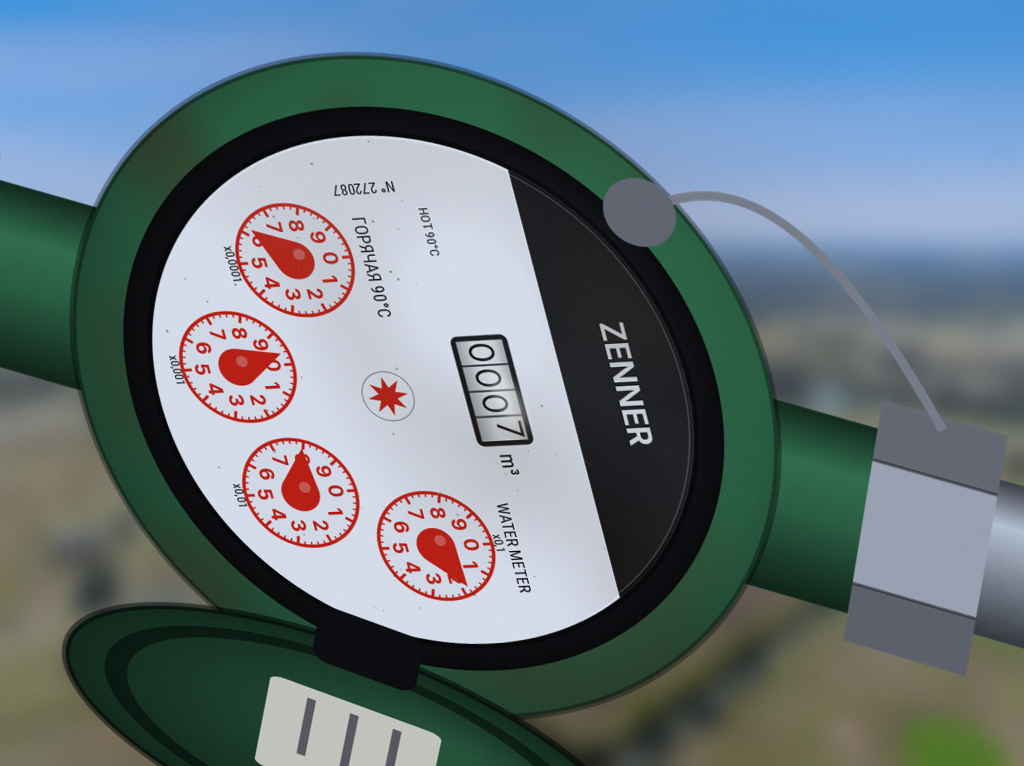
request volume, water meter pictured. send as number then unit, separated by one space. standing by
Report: 7.1796 m³
